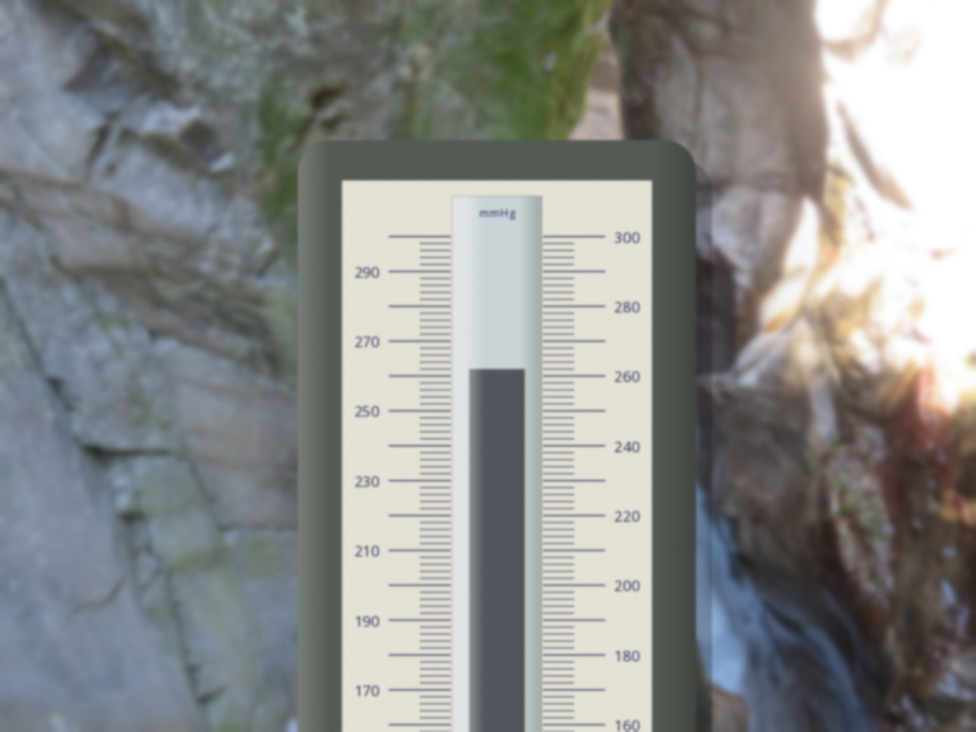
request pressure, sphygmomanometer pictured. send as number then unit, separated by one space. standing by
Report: 262 mmHg
